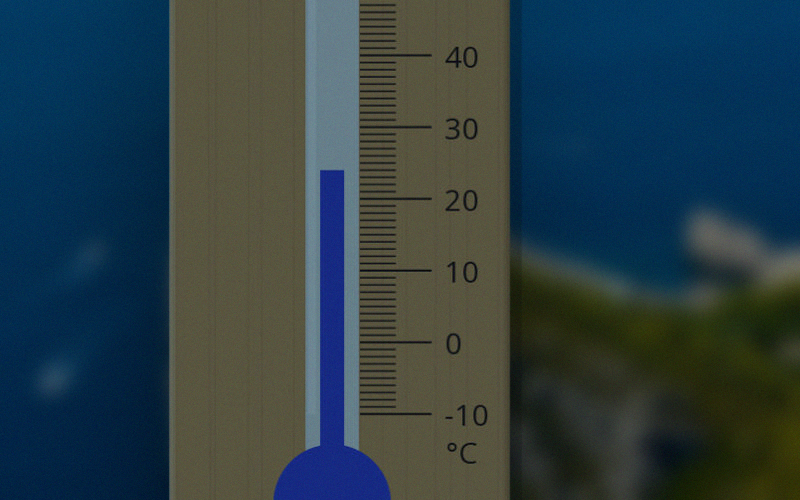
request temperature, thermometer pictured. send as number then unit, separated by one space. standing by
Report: 24 °C
